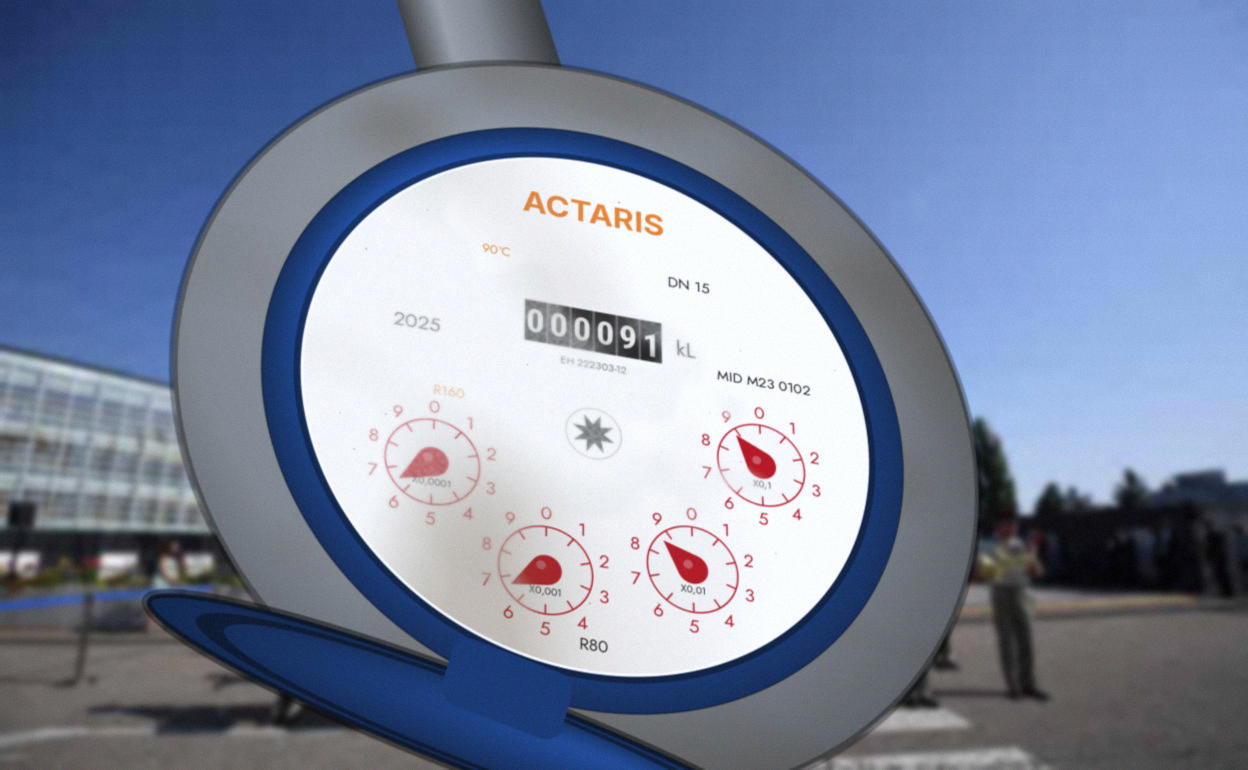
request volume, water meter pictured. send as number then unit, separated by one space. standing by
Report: 90.8866 kL
